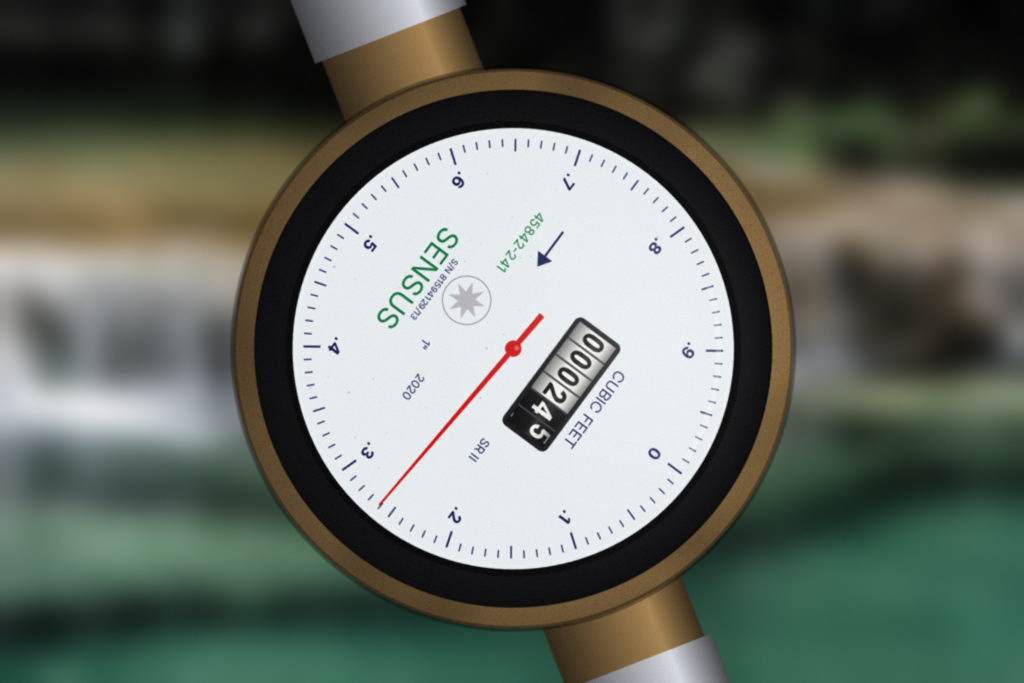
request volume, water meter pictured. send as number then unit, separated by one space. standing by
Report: 245.26 ft³
